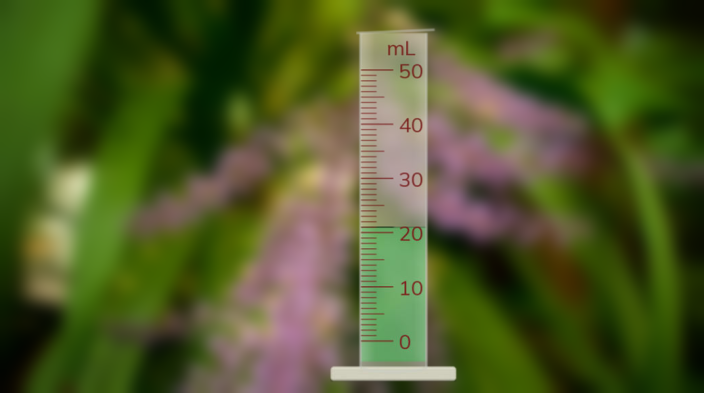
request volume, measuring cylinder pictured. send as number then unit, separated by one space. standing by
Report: 21 mL
